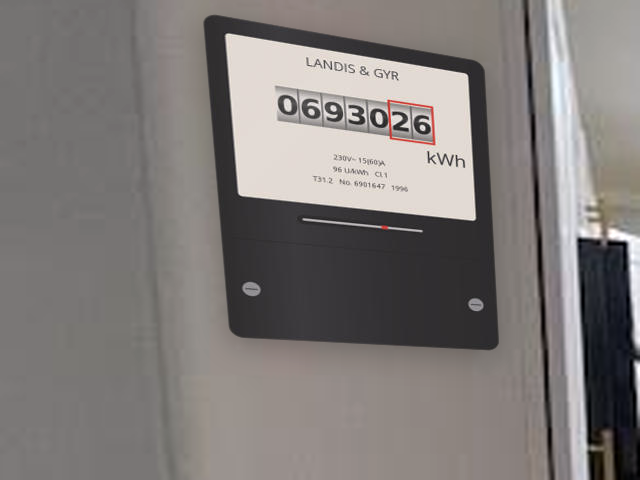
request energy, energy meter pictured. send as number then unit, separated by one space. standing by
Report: 6930.26 kWh
